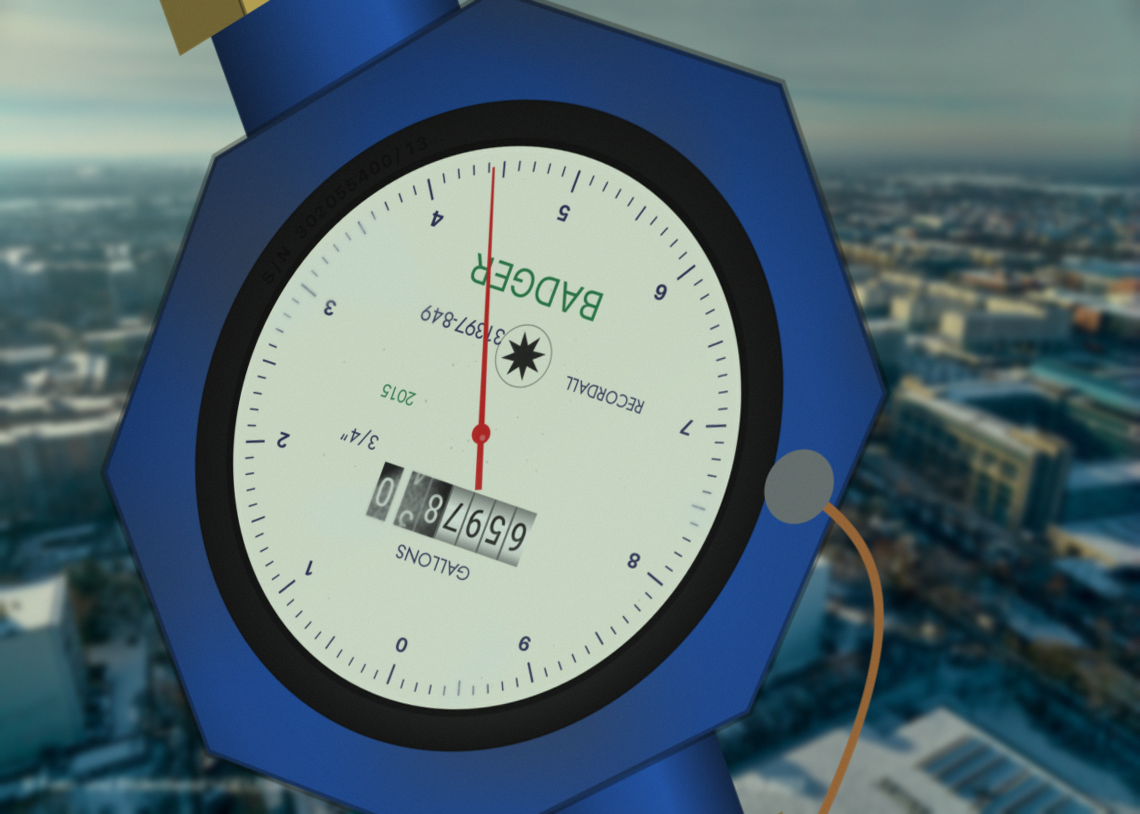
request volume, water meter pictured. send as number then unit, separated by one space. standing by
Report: 6597834.4 gal
